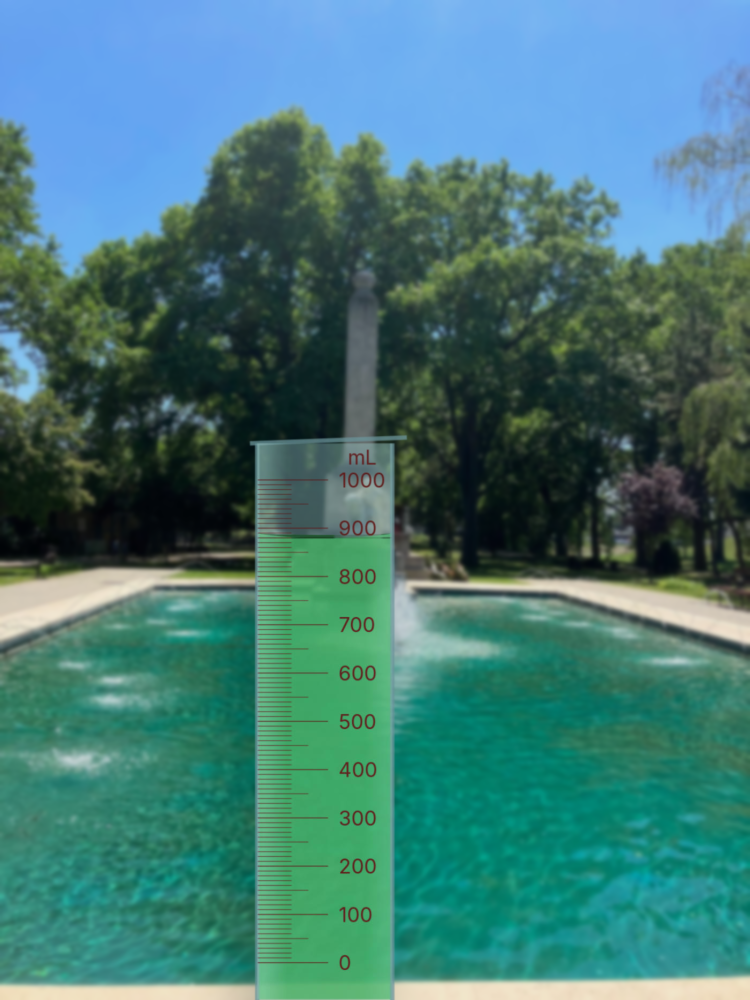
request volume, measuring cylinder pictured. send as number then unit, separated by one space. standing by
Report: 880 mL
